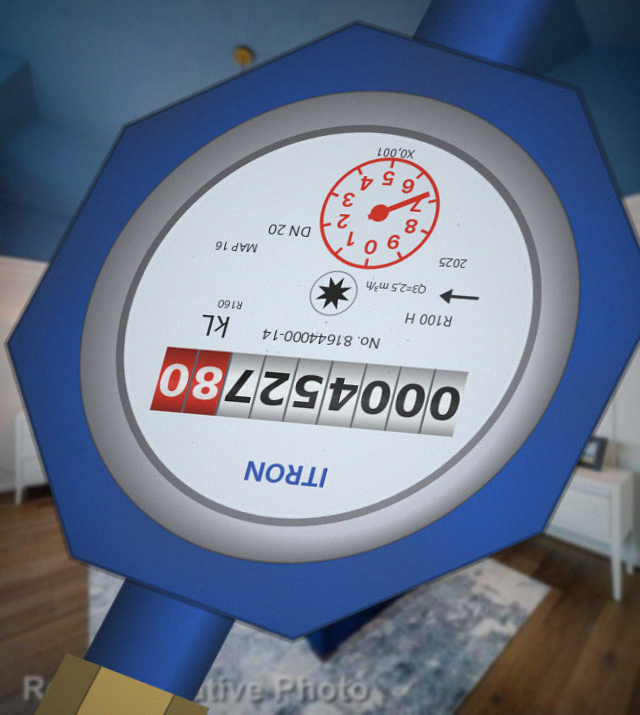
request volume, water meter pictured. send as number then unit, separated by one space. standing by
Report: 4527.806 kL
